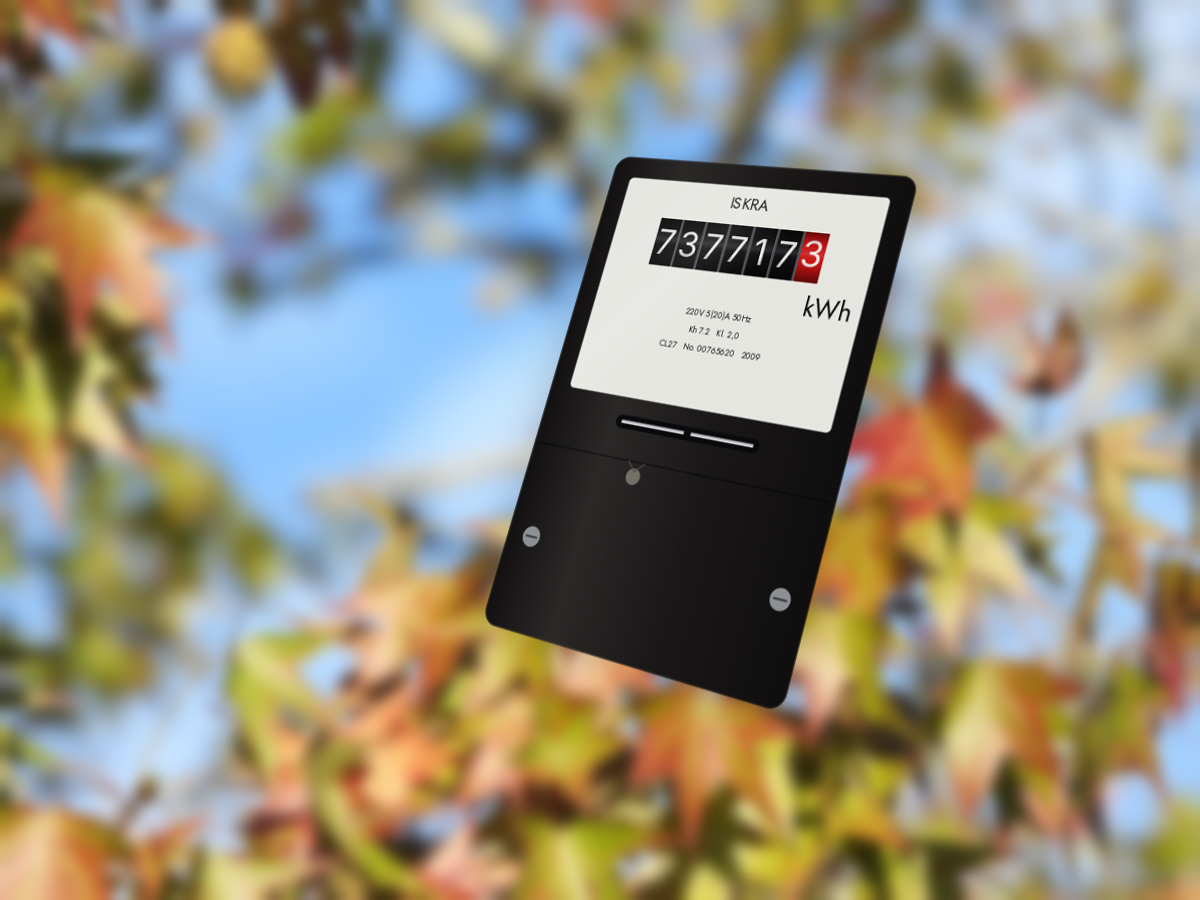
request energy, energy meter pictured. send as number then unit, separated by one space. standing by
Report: 737717.3 kWh
